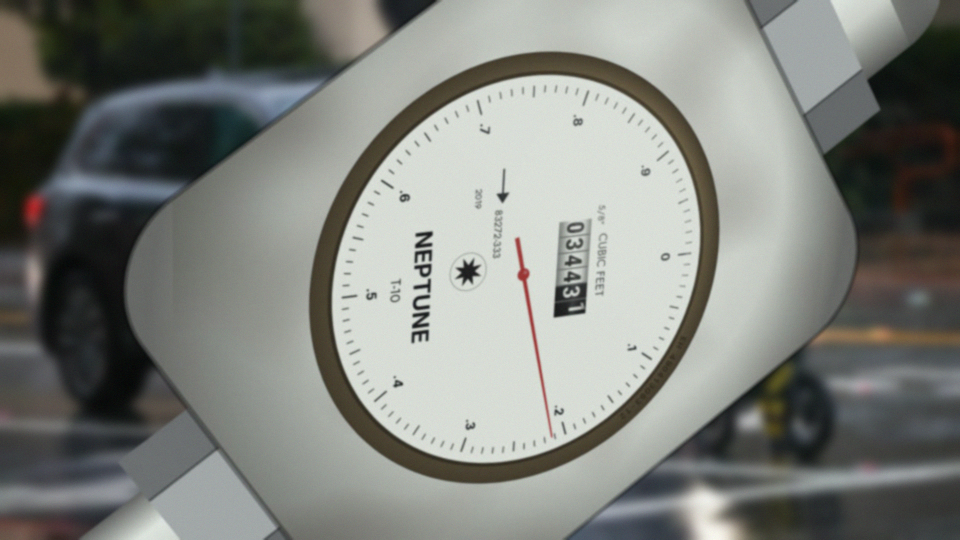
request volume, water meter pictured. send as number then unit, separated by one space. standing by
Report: 34431.21 ft³
